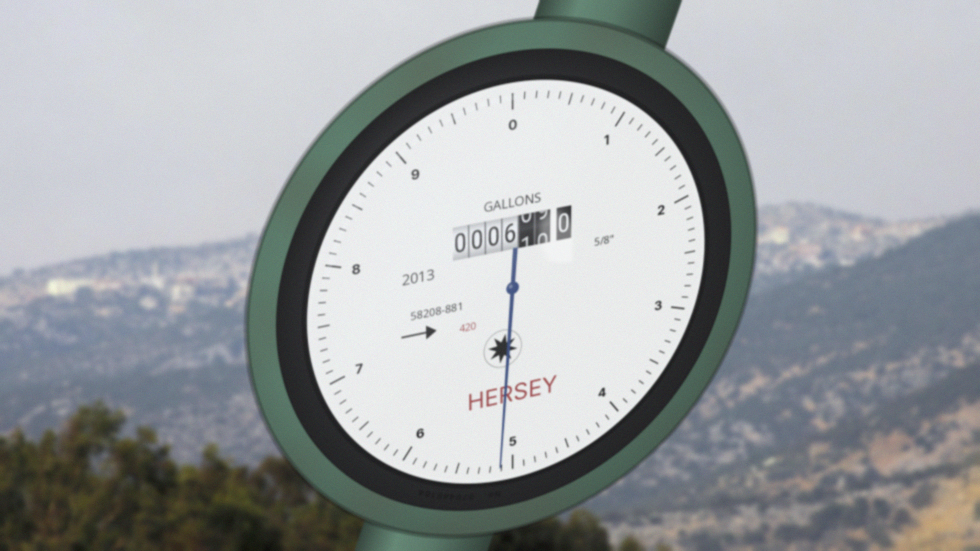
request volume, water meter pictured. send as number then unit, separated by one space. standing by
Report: 6095.1 gal
